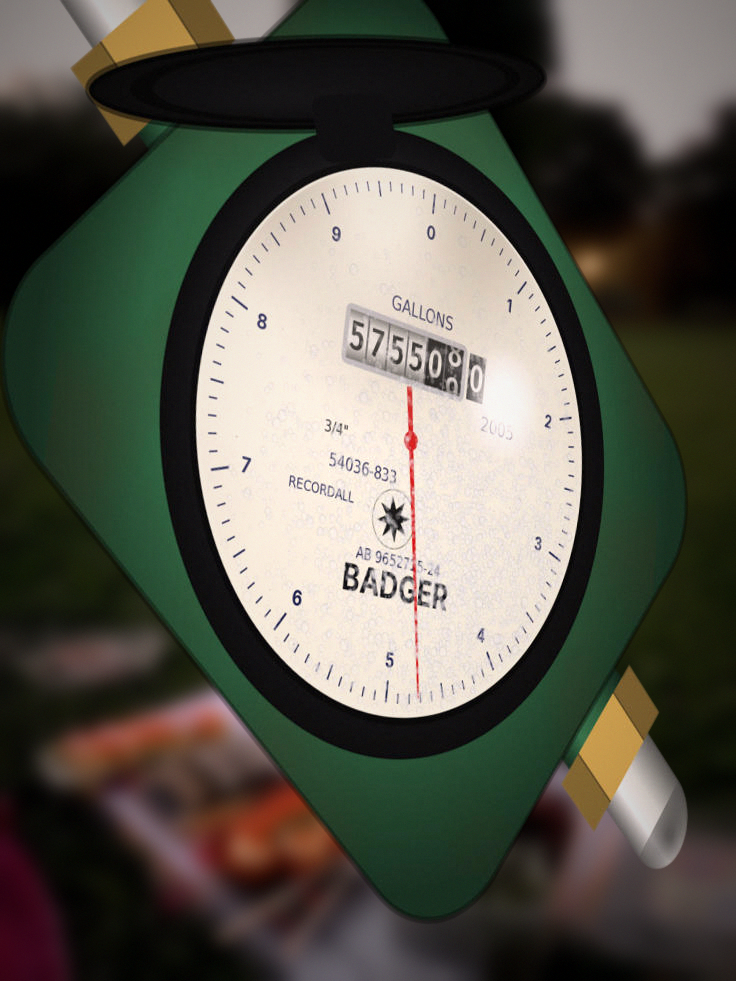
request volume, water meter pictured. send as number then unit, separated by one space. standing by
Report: 5755084.7 gal
